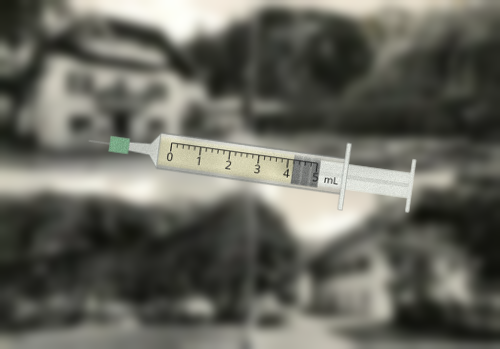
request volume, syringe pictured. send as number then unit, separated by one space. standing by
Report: 4.2 mL
